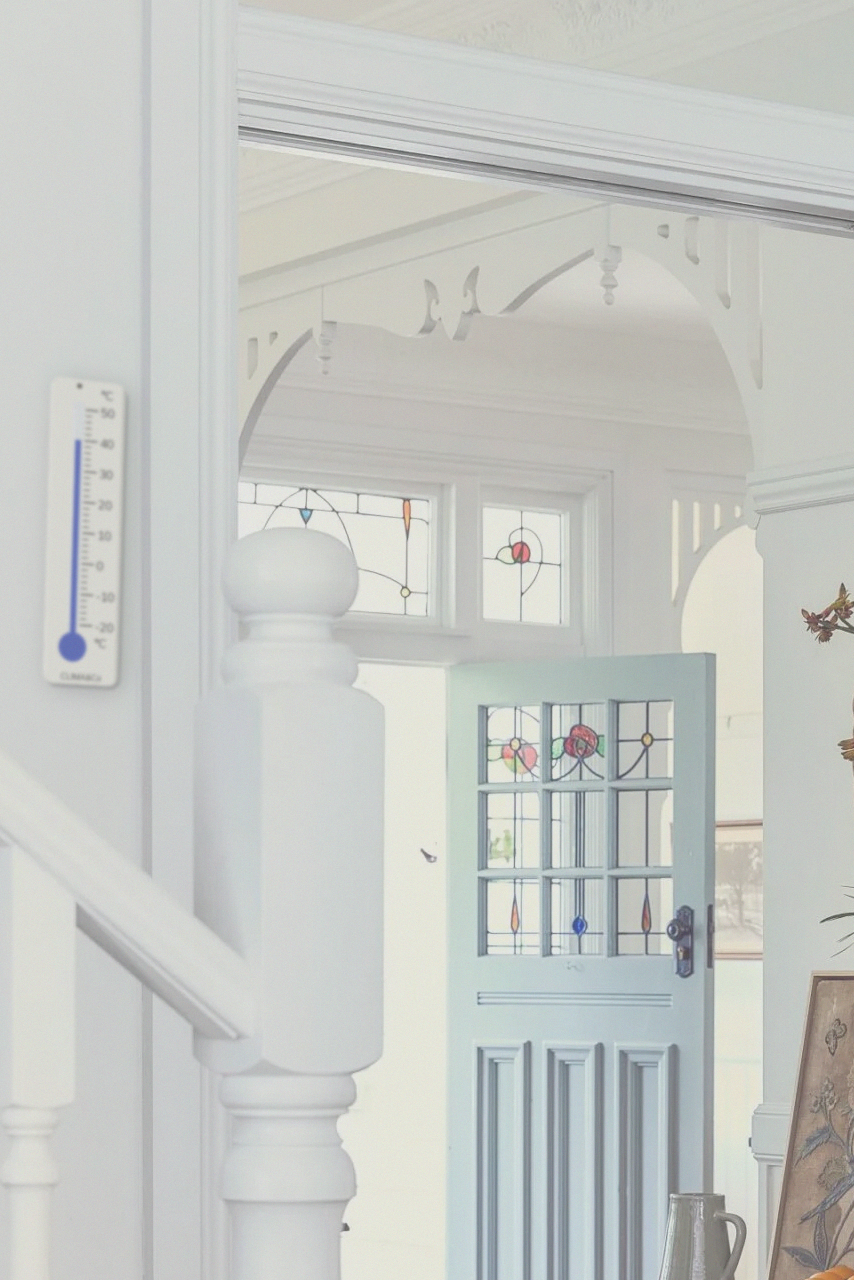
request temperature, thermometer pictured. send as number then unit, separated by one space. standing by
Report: 40 °C
